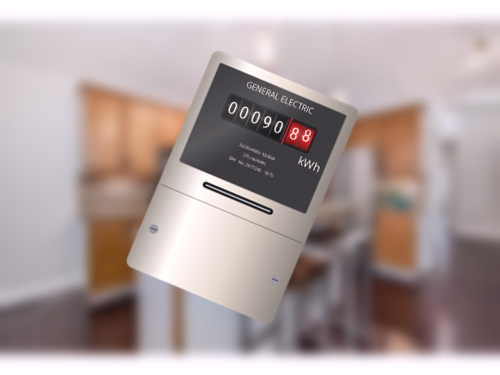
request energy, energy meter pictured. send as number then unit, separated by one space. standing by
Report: 90.88 kWh
